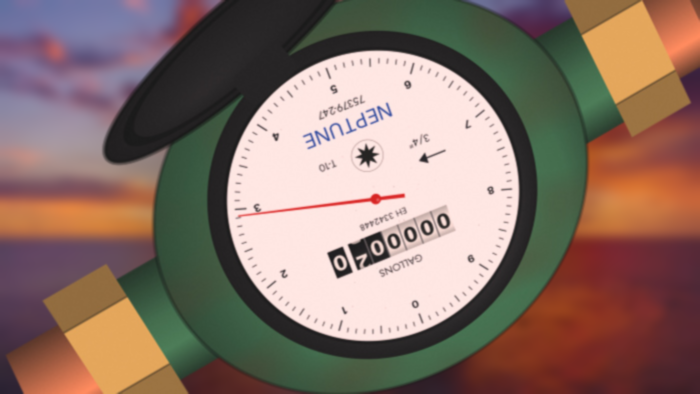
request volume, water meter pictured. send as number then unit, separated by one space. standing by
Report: 22.9 gal
